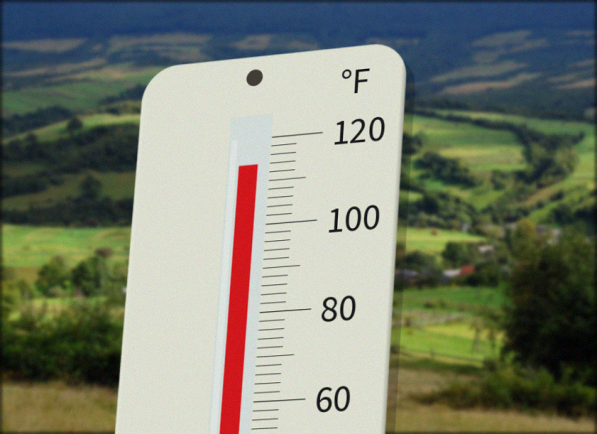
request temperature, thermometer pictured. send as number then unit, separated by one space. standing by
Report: 114 °F
